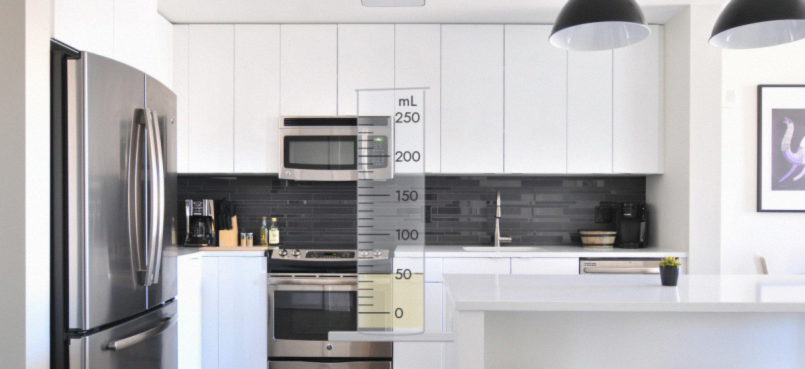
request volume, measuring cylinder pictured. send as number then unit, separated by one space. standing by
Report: 50 mL
